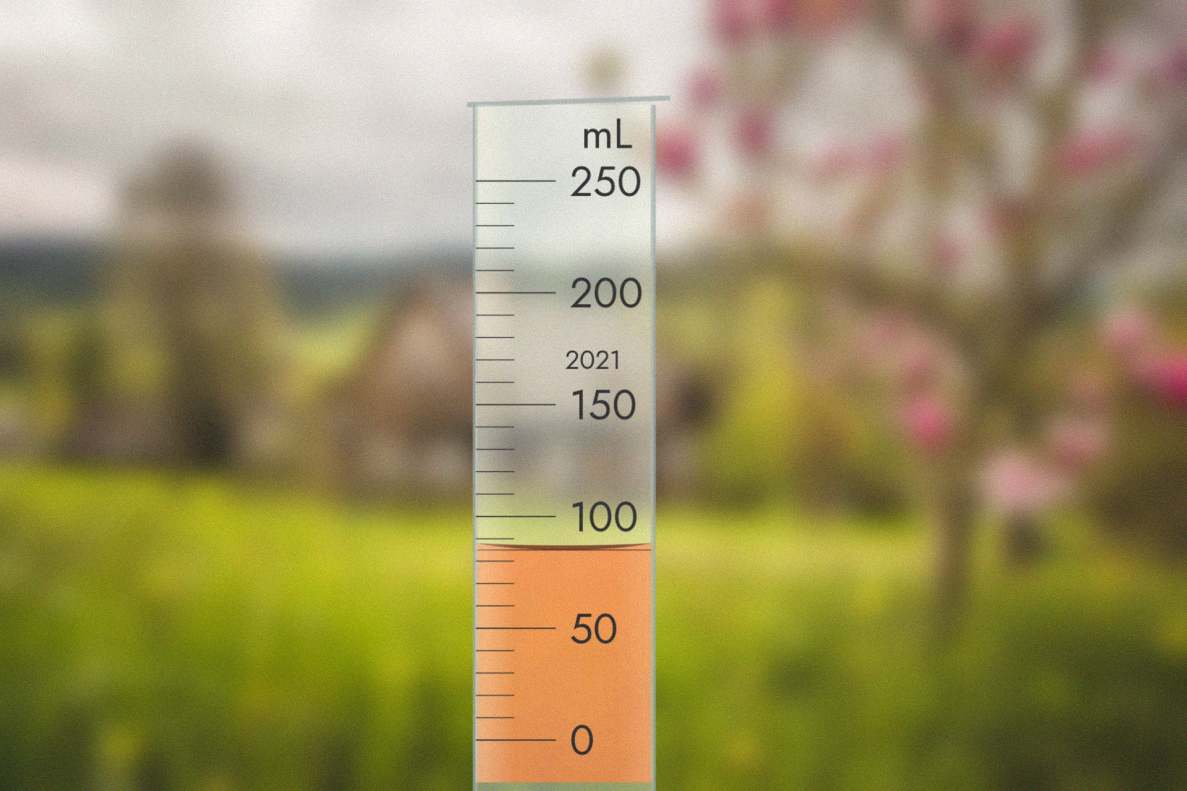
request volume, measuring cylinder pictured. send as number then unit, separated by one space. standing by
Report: 85 mL
